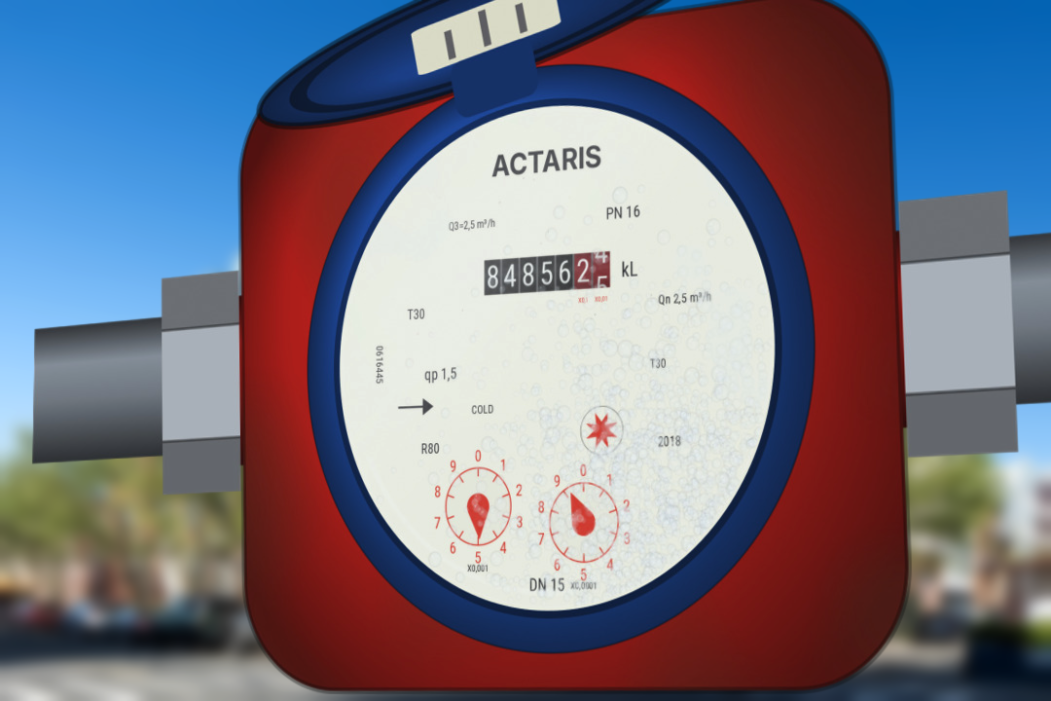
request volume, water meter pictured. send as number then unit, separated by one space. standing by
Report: 84856.2449 kL
